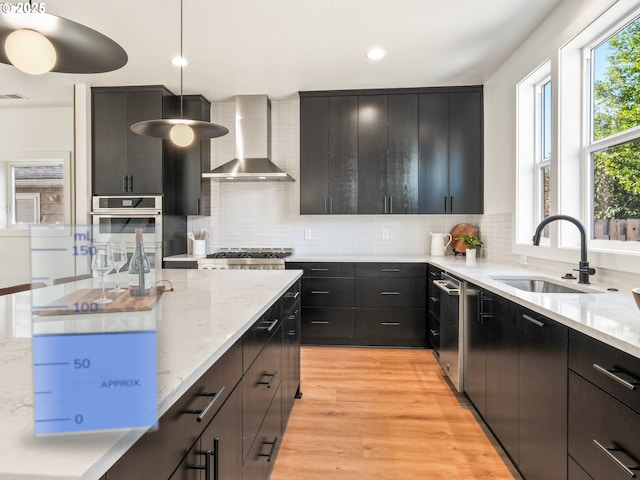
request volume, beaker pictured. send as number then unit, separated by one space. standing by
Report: 75 mL
